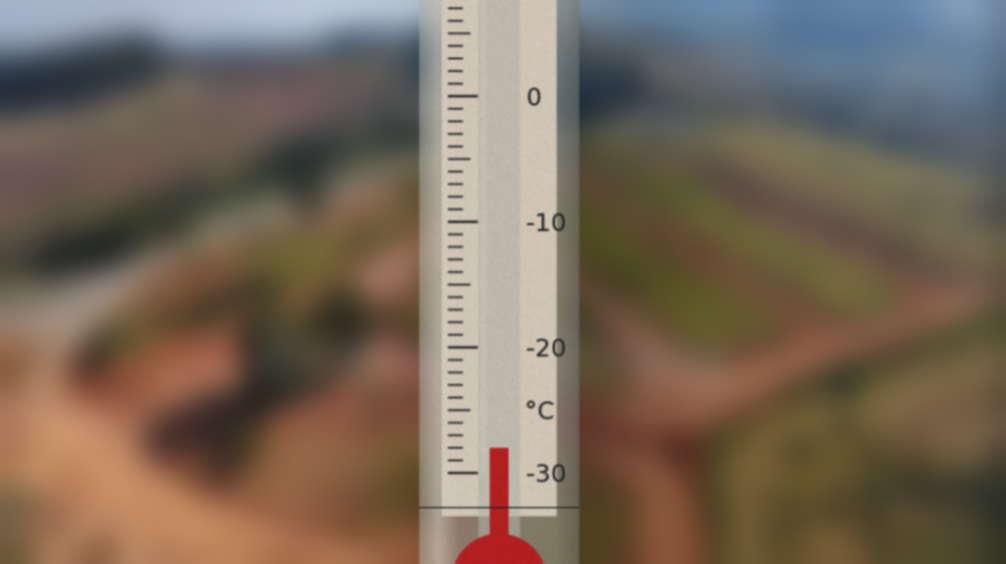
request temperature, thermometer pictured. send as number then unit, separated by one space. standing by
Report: -28 °C
